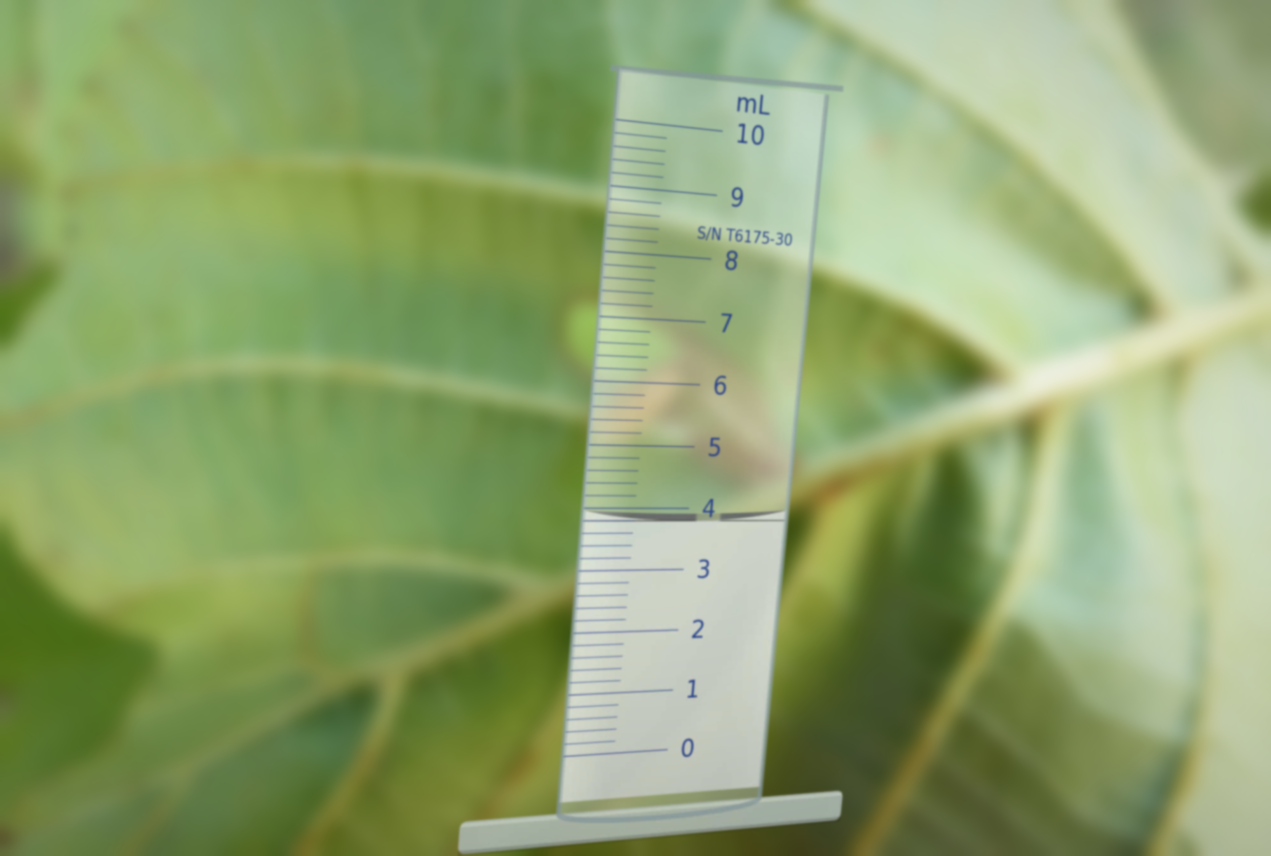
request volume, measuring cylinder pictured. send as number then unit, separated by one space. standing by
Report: 3.8 mL
